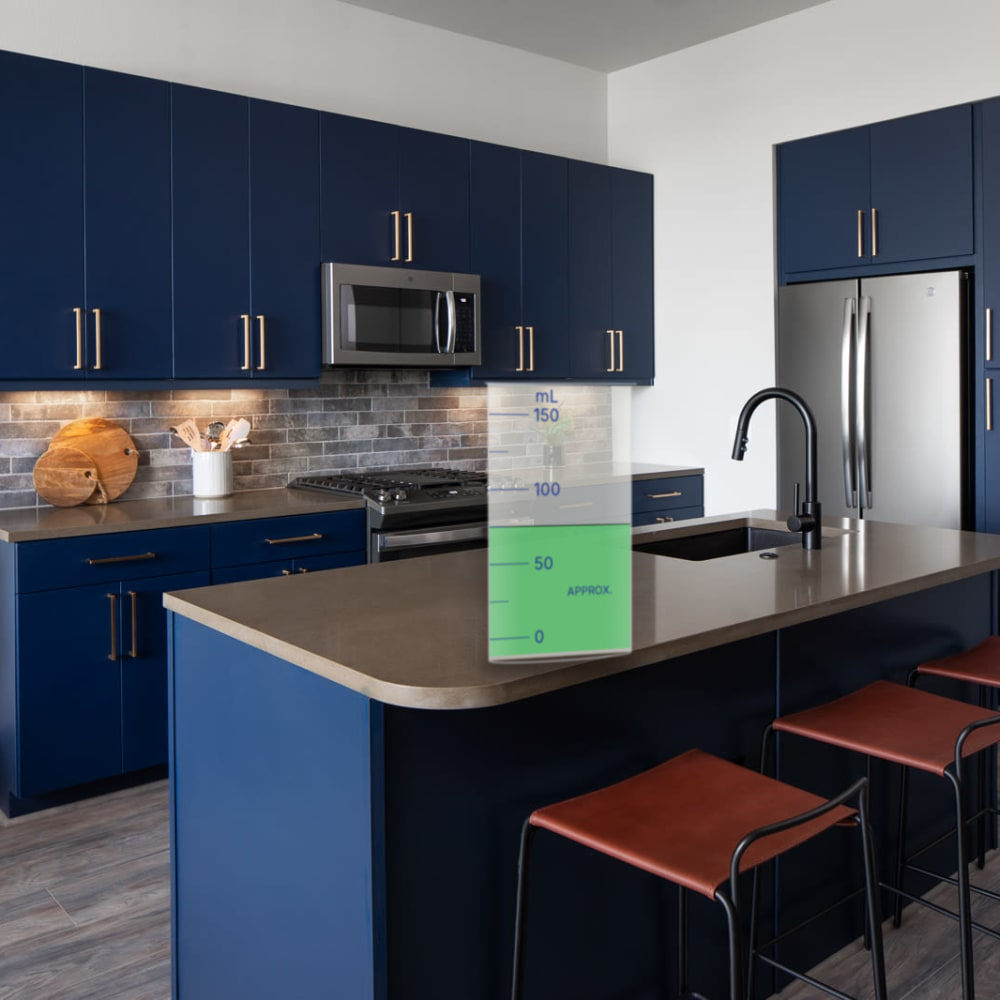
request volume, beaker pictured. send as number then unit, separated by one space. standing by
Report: 75 mL
